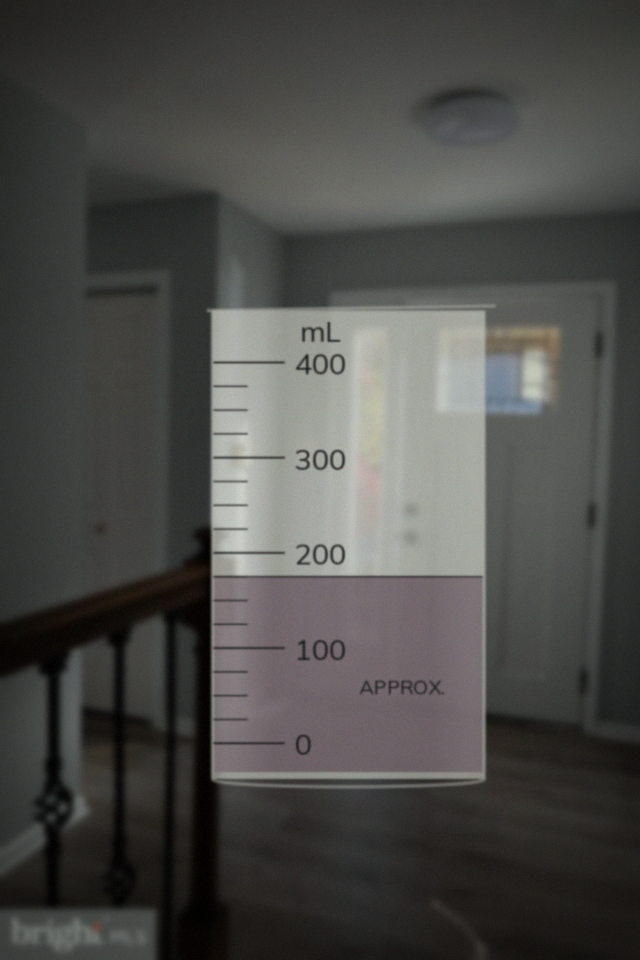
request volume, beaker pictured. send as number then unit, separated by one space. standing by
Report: 175 mL
